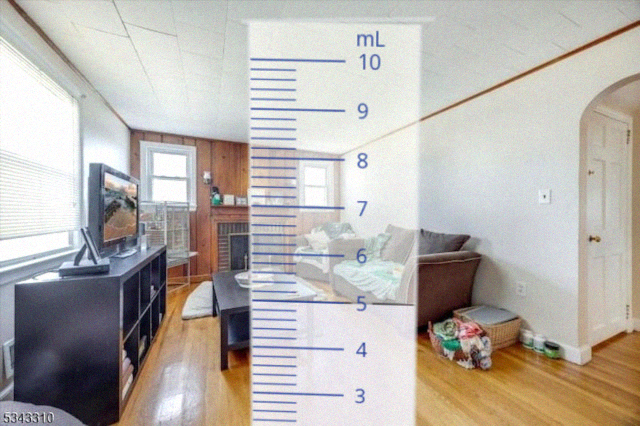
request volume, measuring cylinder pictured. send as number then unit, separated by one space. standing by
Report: 5 mL
